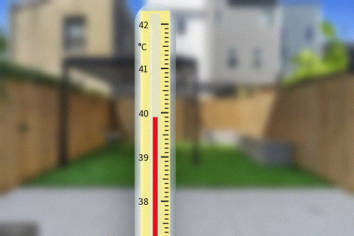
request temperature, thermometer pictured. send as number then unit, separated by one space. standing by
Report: 39.9 °C
